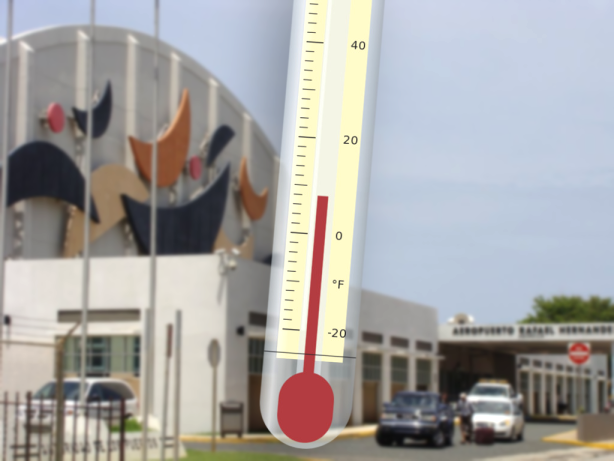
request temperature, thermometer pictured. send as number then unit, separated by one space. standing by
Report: 8 °F
